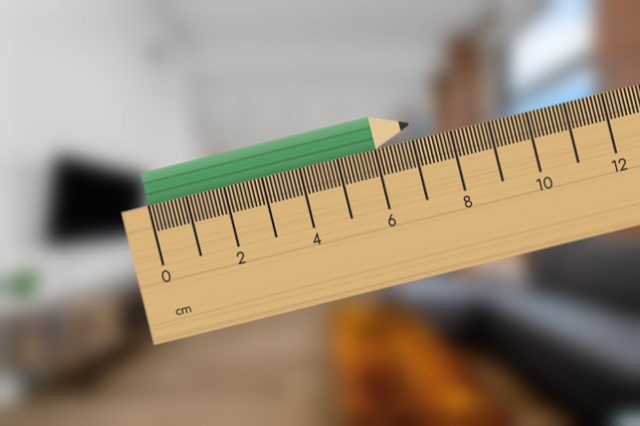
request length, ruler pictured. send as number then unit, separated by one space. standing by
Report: 7 cm
